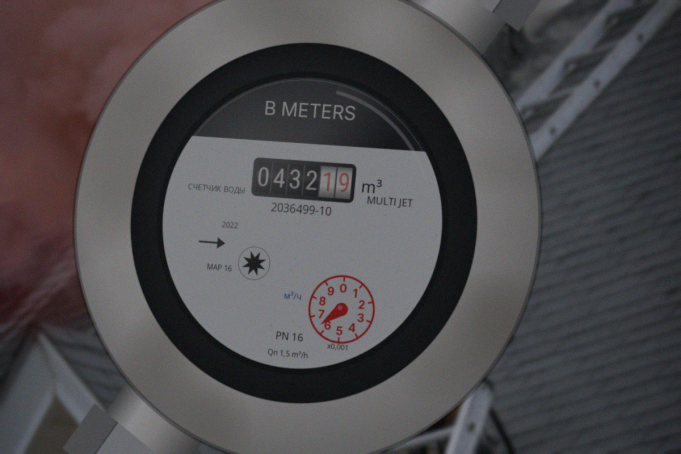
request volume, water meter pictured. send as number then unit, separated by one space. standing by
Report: 432.196 m³
